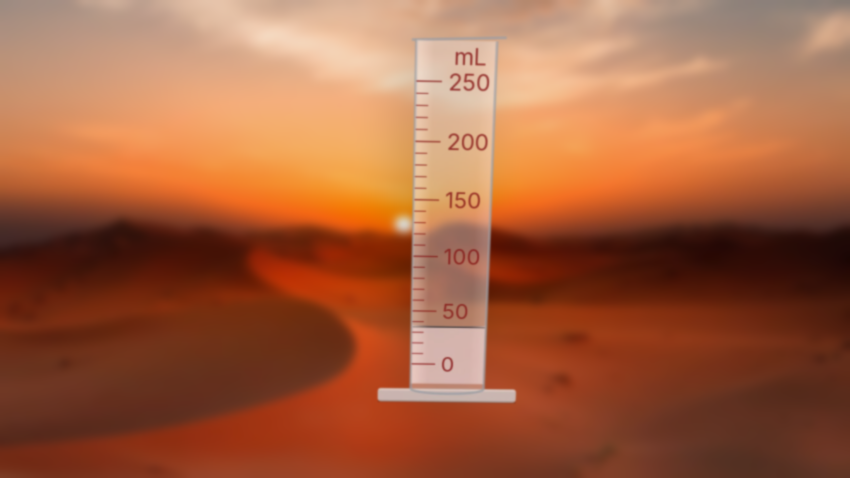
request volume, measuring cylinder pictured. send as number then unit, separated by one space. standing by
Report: 35 mL
